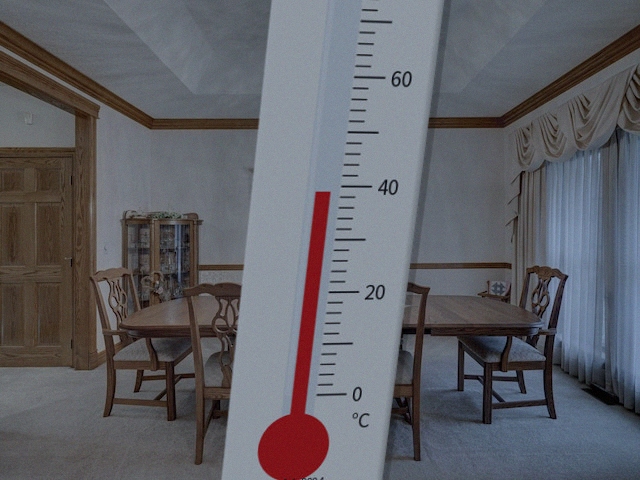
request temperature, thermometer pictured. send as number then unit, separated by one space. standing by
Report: 39 °C
